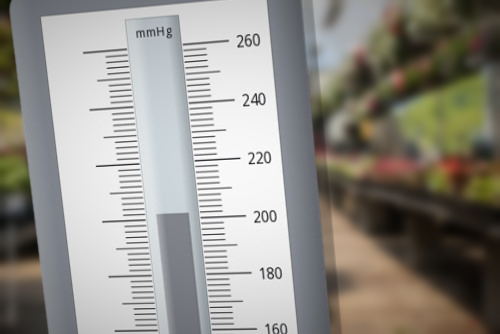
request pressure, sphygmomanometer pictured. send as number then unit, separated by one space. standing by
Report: 202 mmHg
